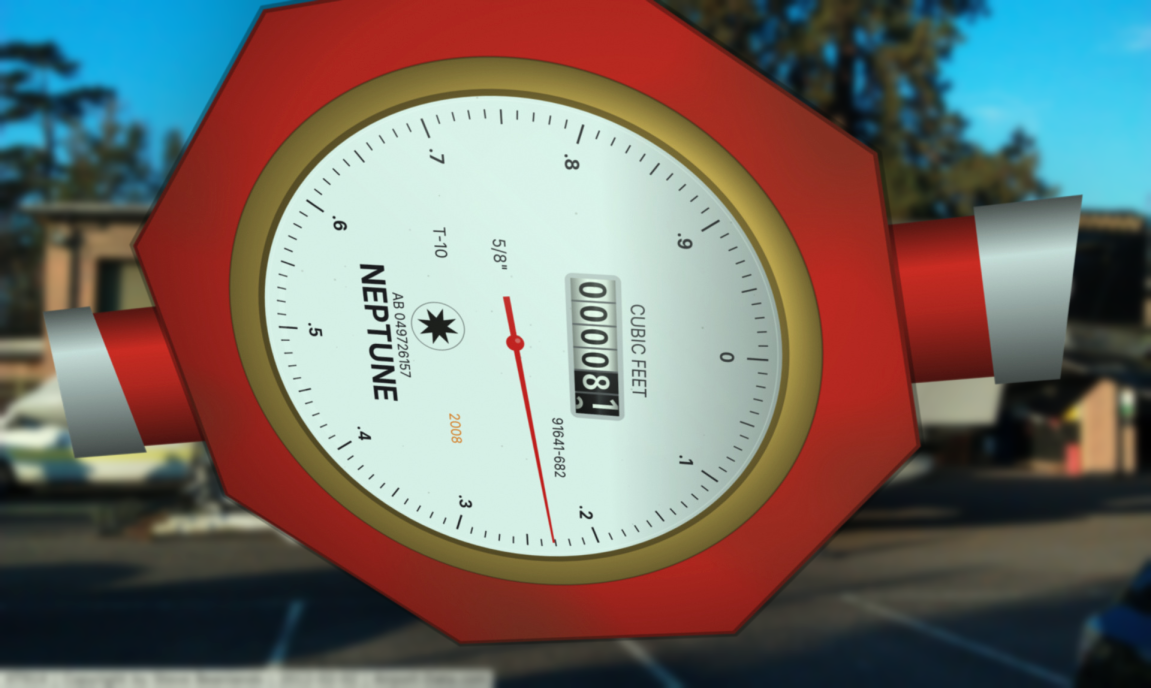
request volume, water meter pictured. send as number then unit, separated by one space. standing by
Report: 81.23 ft³
